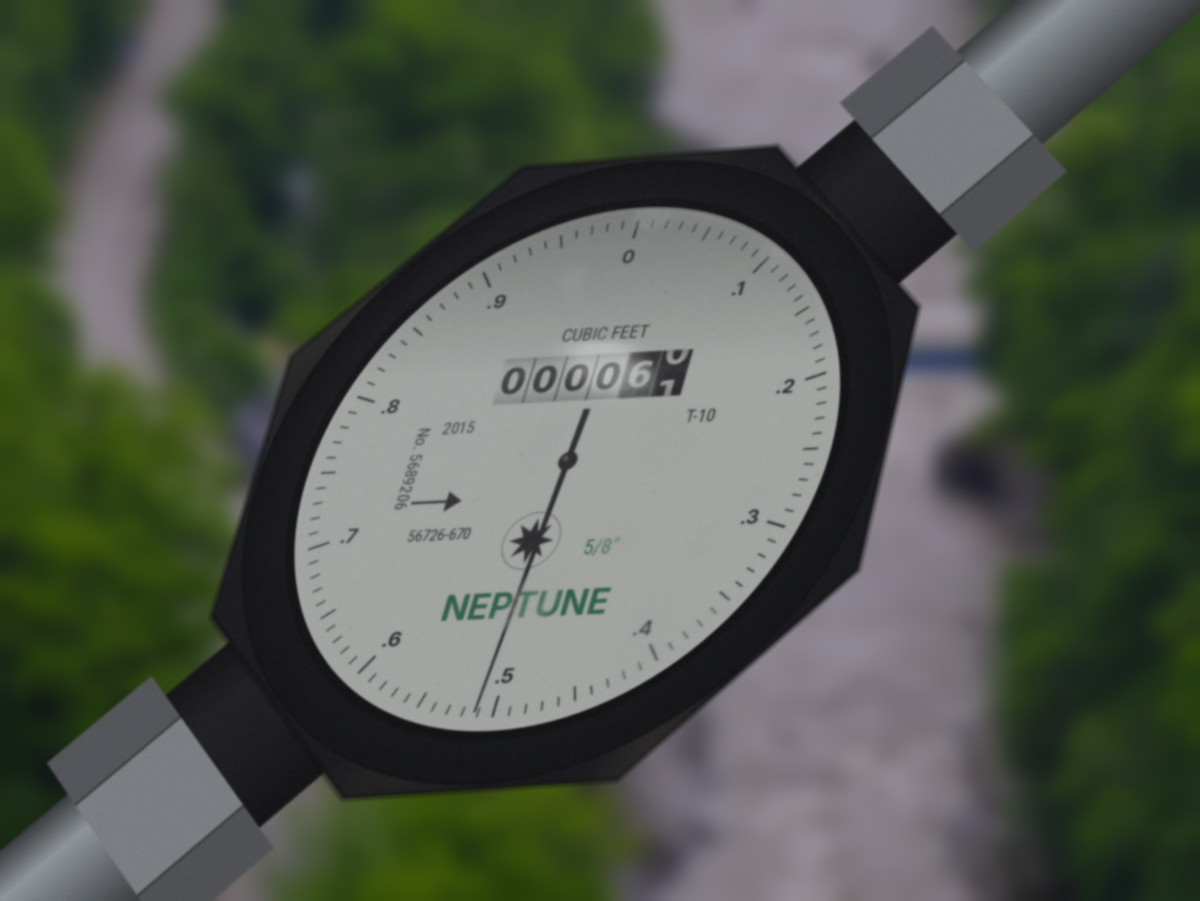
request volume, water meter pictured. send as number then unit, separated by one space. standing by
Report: 60.51 ft³
